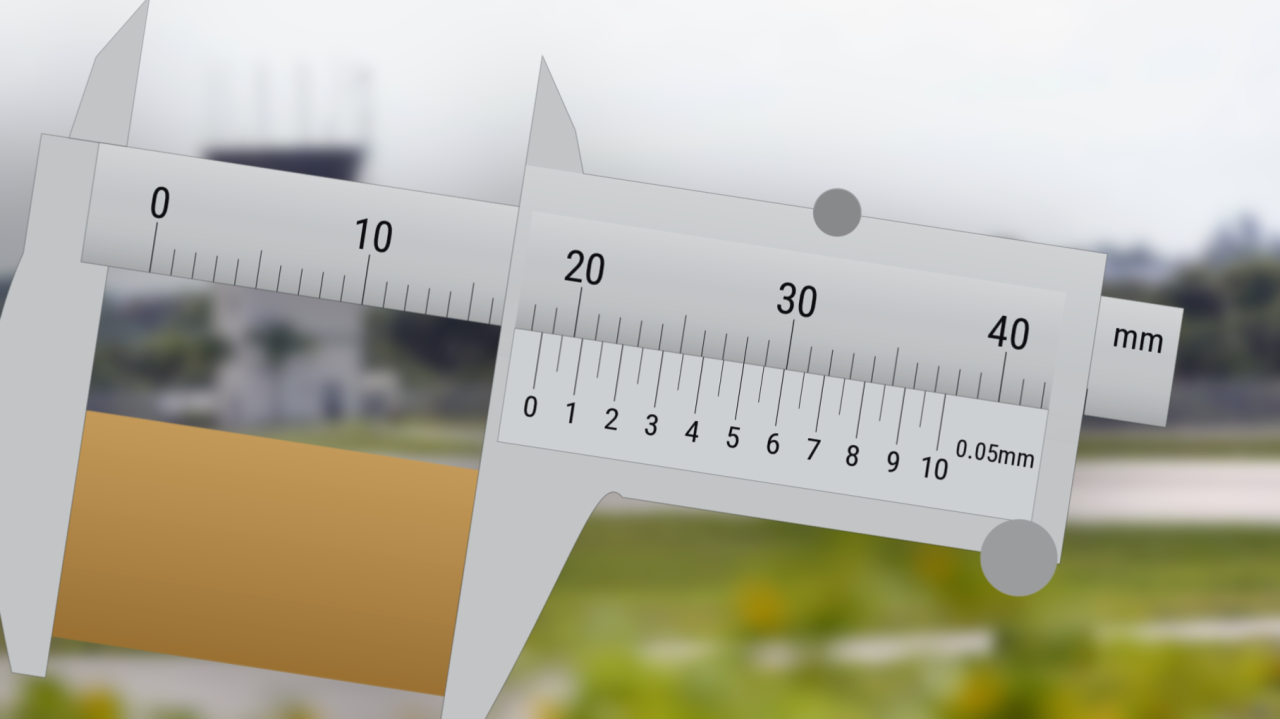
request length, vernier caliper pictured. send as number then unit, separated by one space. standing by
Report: 18.5 mm
